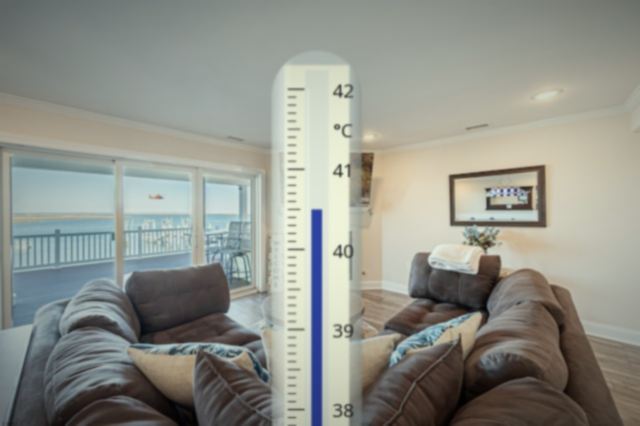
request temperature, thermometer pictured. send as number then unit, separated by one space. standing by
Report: 40.5 °C
